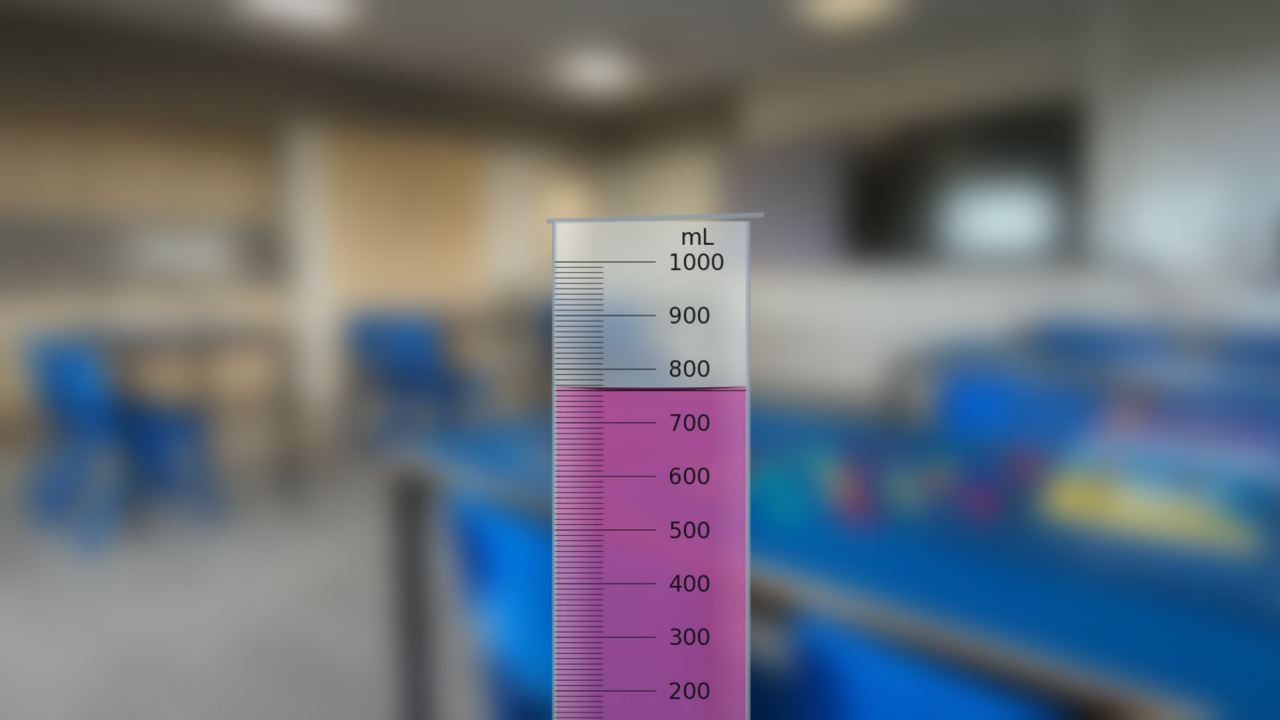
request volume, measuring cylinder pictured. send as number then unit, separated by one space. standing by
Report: 760 mL
